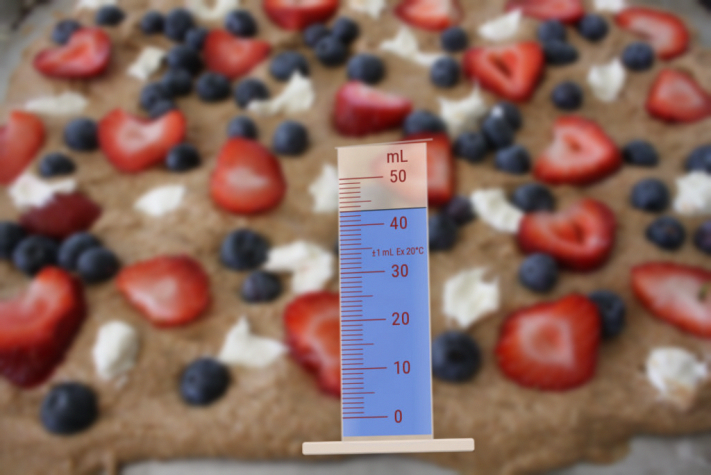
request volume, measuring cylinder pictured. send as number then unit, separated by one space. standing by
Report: 43 mL
